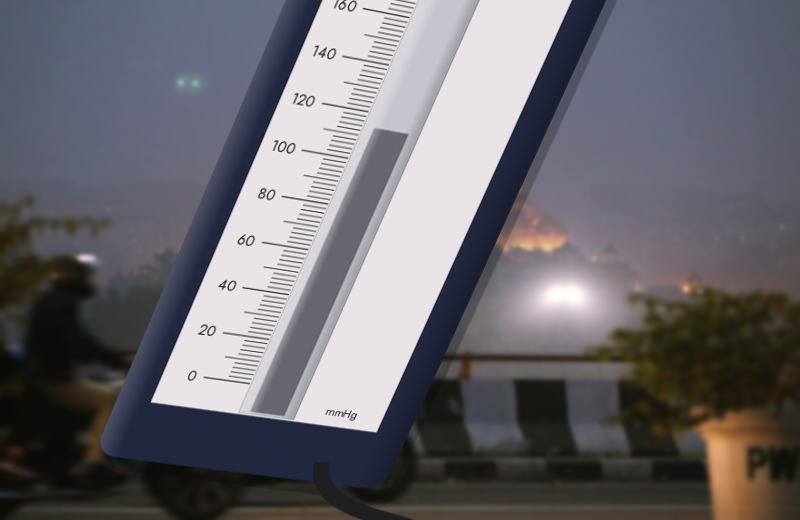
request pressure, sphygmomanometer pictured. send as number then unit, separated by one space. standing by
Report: 114 mmHg
